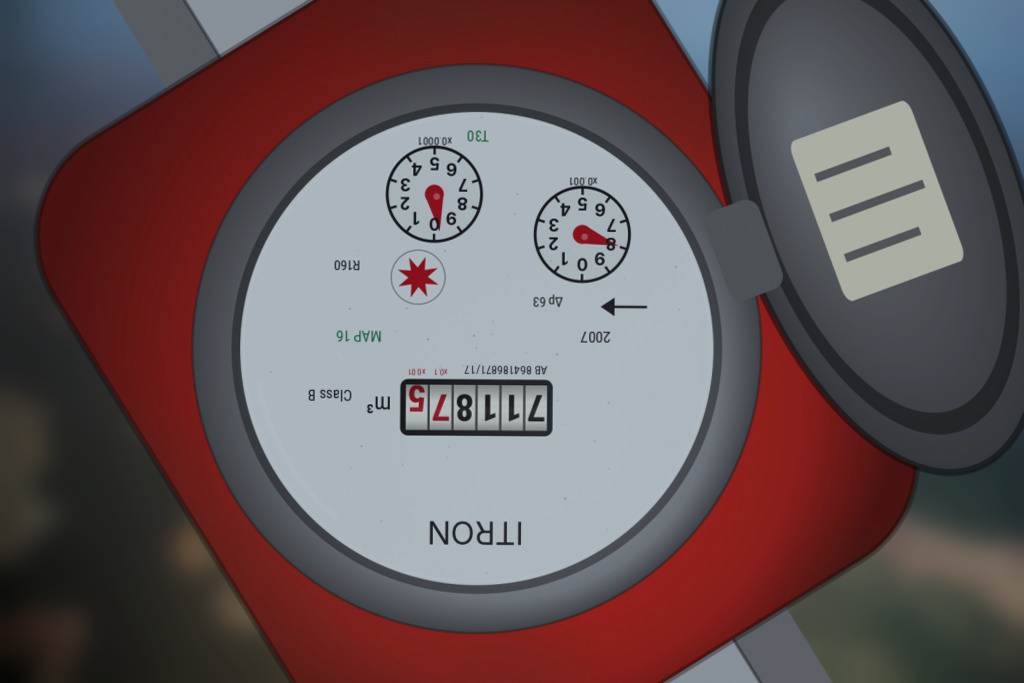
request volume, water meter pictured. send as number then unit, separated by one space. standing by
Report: 7118.7479 m³
